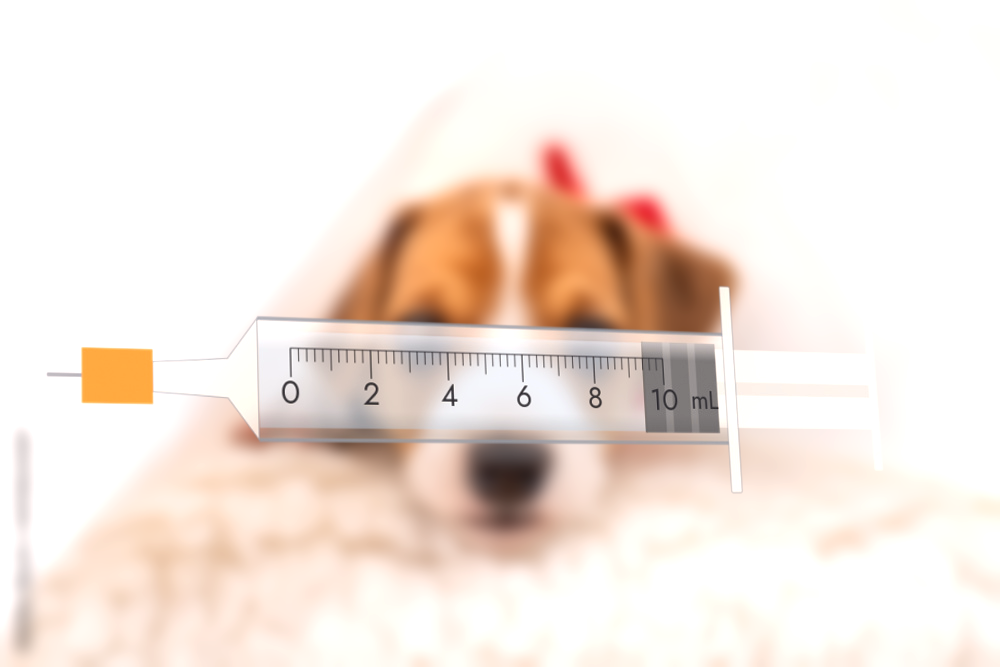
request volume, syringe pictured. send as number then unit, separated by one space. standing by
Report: 9.4 mL
